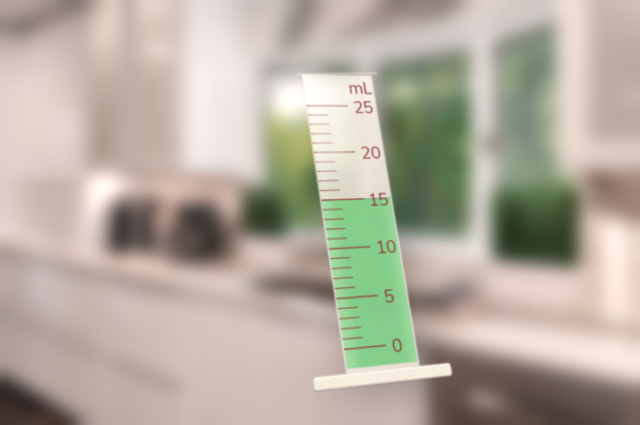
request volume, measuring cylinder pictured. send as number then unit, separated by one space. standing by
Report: 15 mL
